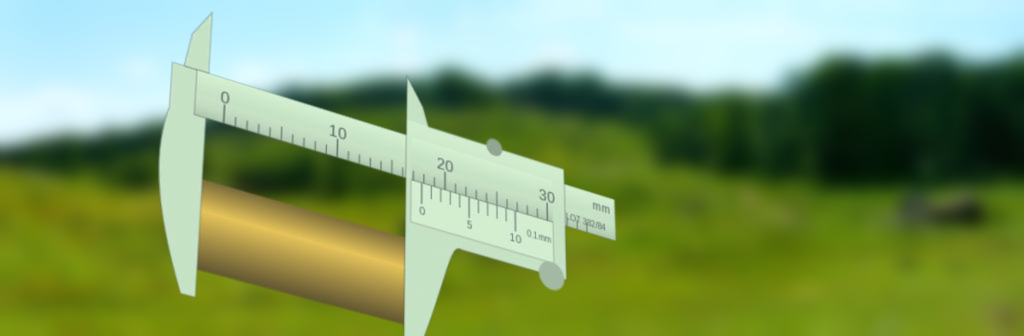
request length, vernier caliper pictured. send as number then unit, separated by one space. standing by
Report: 17.8 mm
